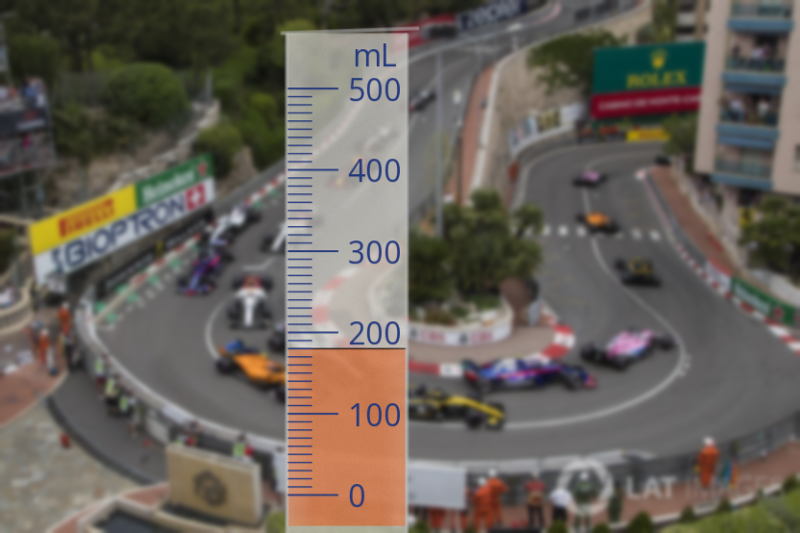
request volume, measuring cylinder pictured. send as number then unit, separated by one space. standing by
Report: 180 mL
